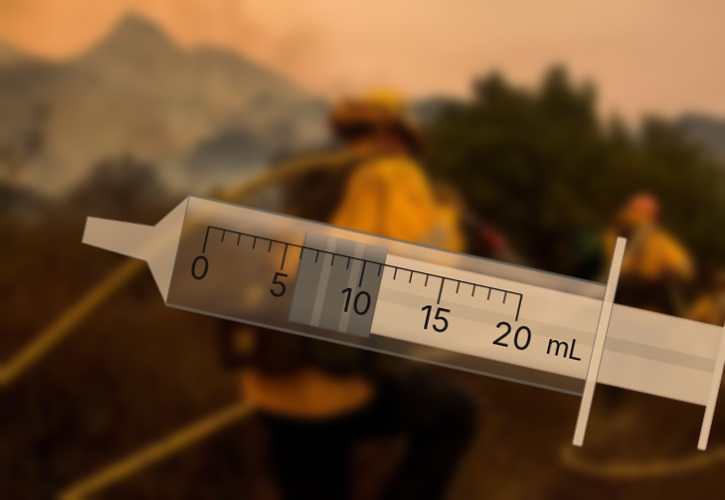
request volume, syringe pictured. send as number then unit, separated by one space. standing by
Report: 6 mL
